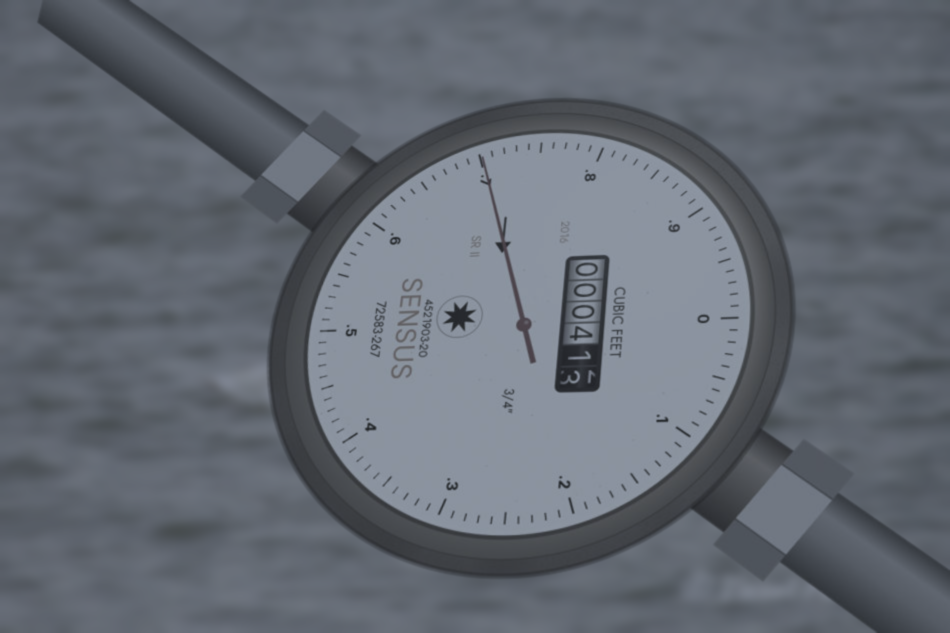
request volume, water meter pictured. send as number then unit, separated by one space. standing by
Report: 412.70 ft³
